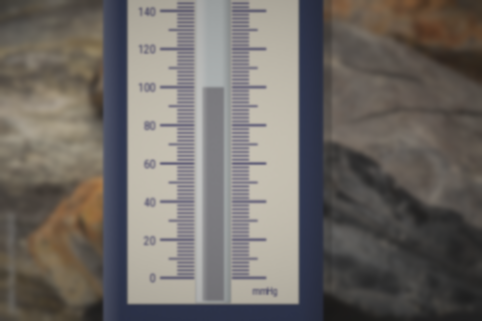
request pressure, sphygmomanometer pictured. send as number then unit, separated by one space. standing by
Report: 100 mmHg
